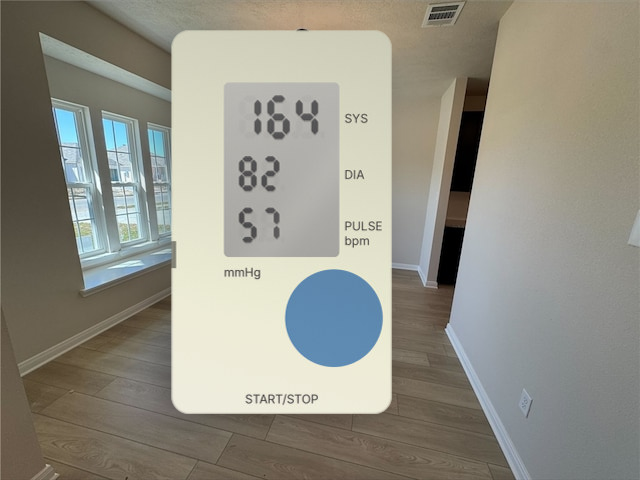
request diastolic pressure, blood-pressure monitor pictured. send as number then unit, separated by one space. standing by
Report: 82 mmHg
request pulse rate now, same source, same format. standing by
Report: 57 bpm
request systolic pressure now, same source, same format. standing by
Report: 164 mmHg
